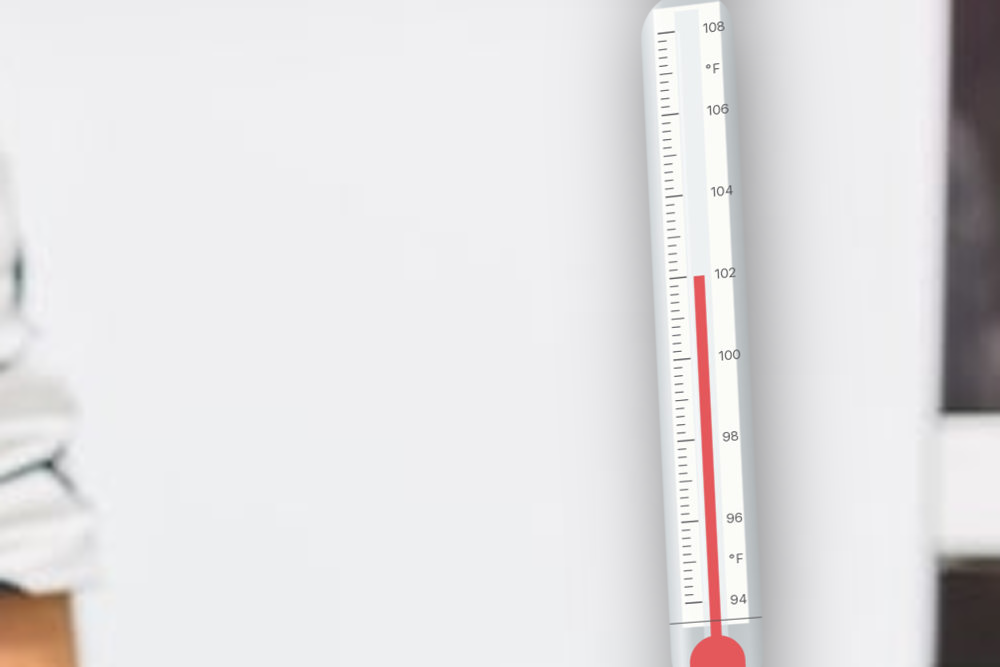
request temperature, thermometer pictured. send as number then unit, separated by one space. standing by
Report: 102 °F
